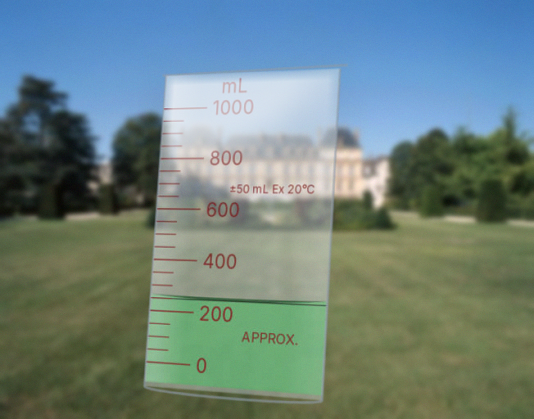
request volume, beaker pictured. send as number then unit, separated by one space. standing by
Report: 250 mL
